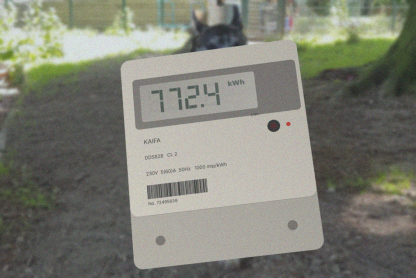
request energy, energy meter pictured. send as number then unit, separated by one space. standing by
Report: 772.4 kWh
